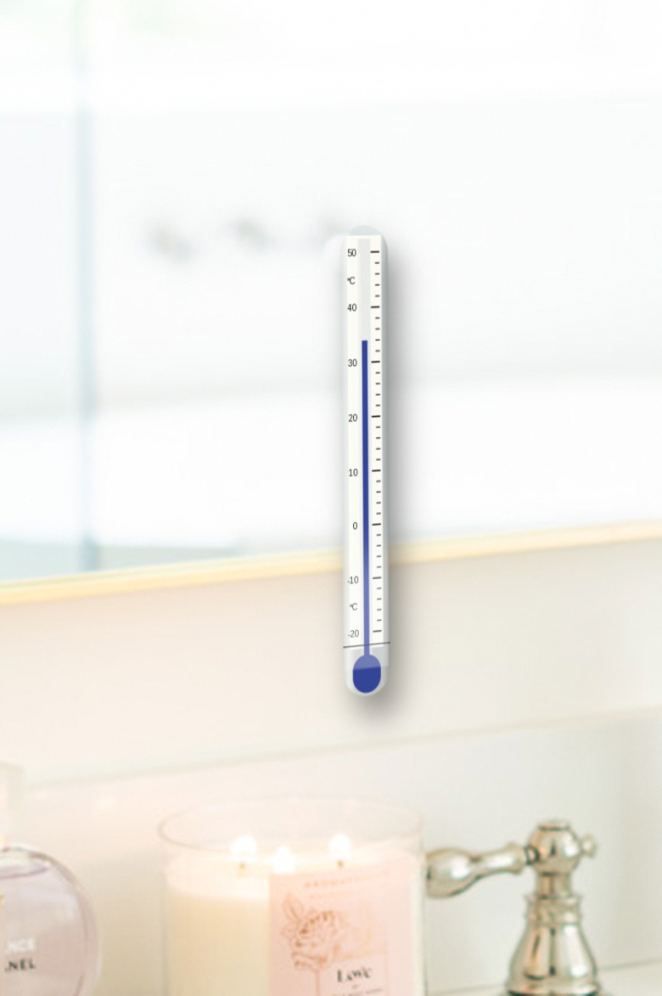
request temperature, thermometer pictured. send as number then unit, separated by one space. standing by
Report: 34 °C
